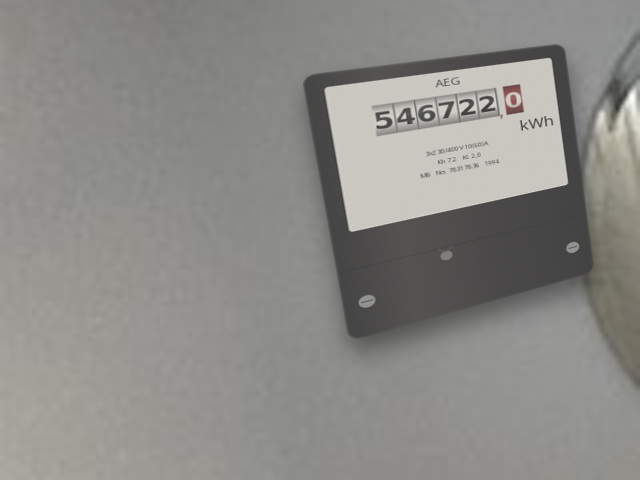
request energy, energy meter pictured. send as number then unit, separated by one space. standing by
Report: 546722.0 kWh
